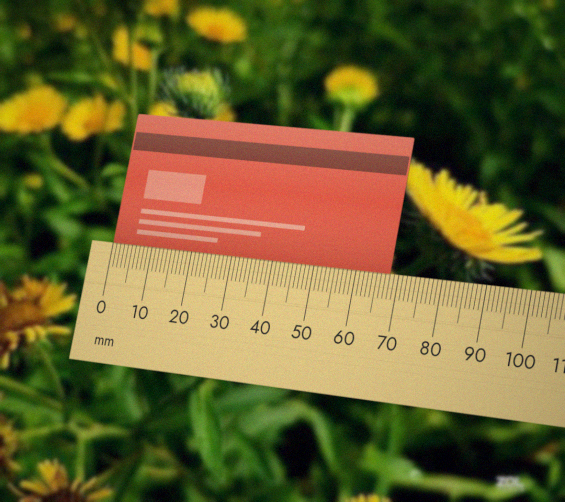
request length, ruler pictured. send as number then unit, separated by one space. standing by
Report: 68 mm
